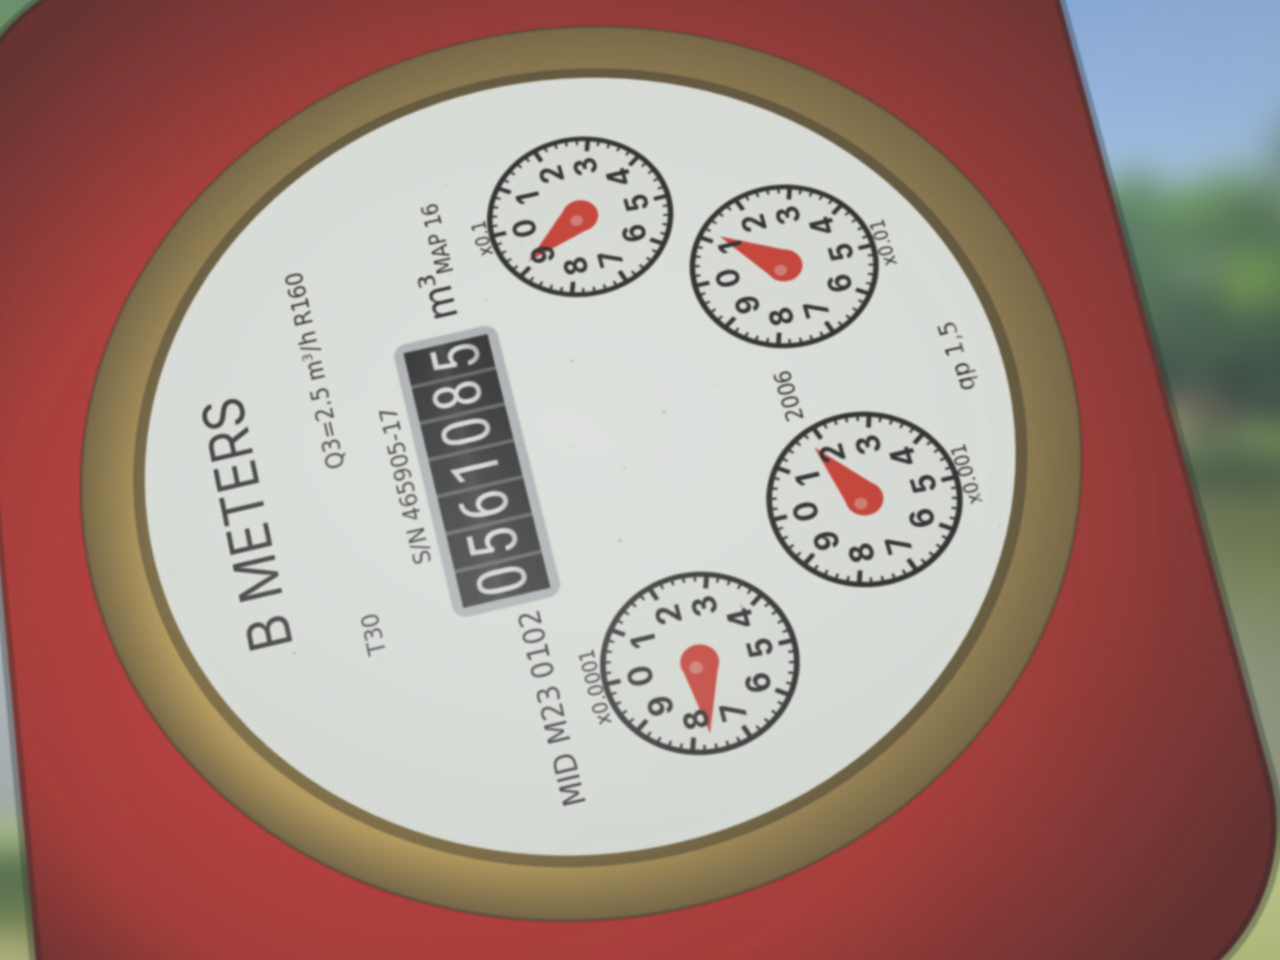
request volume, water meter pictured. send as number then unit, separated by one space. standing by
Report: 561084.9117 m³
